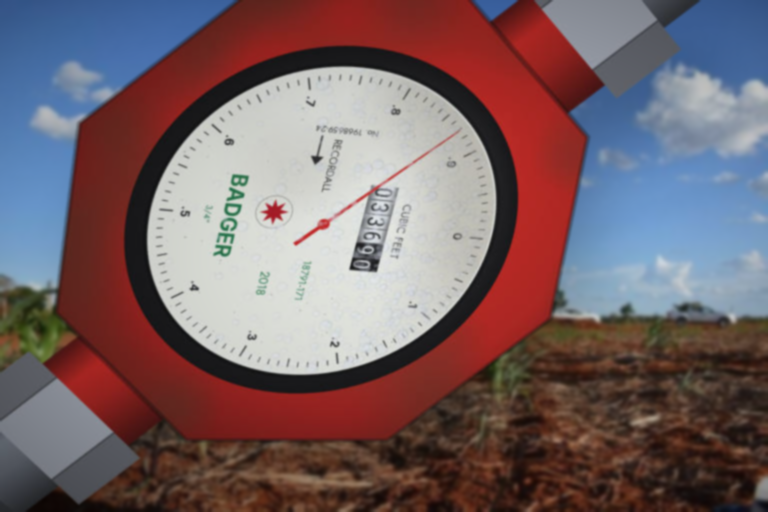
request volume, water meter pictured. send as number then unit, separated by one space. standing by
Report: 33689.87 ft³
